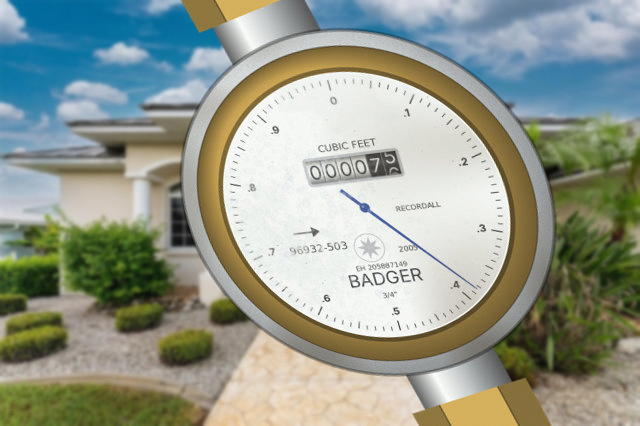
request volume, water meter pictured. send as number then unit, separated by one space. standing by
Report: 75.38 ft³
